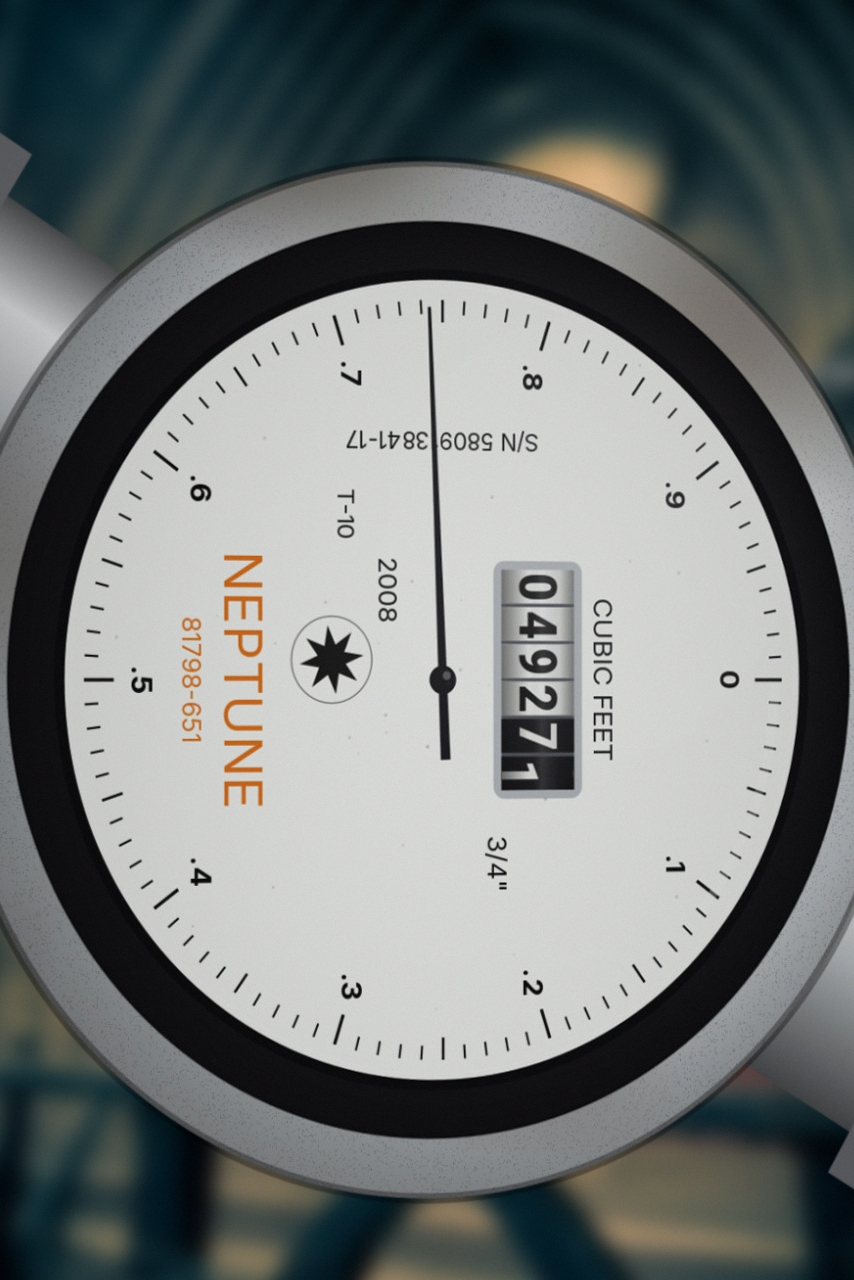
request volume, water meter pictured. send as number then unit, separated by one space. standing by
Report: 49270.74 ft³
